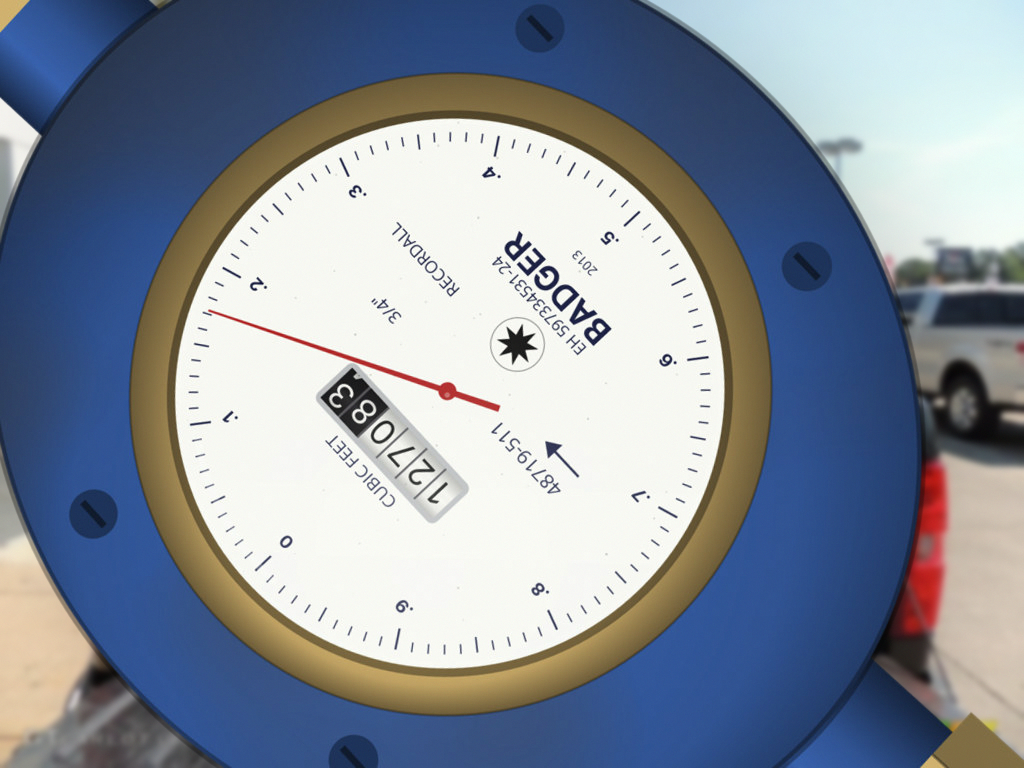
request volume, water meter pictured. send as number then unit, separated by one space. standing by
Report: 127083.17 ft³
